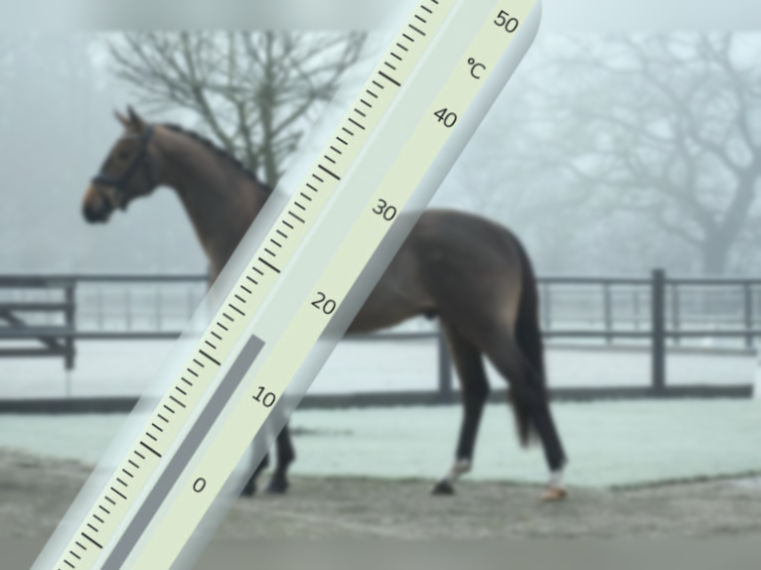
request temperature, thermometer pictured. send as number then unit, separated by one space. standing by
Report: 14 °C
